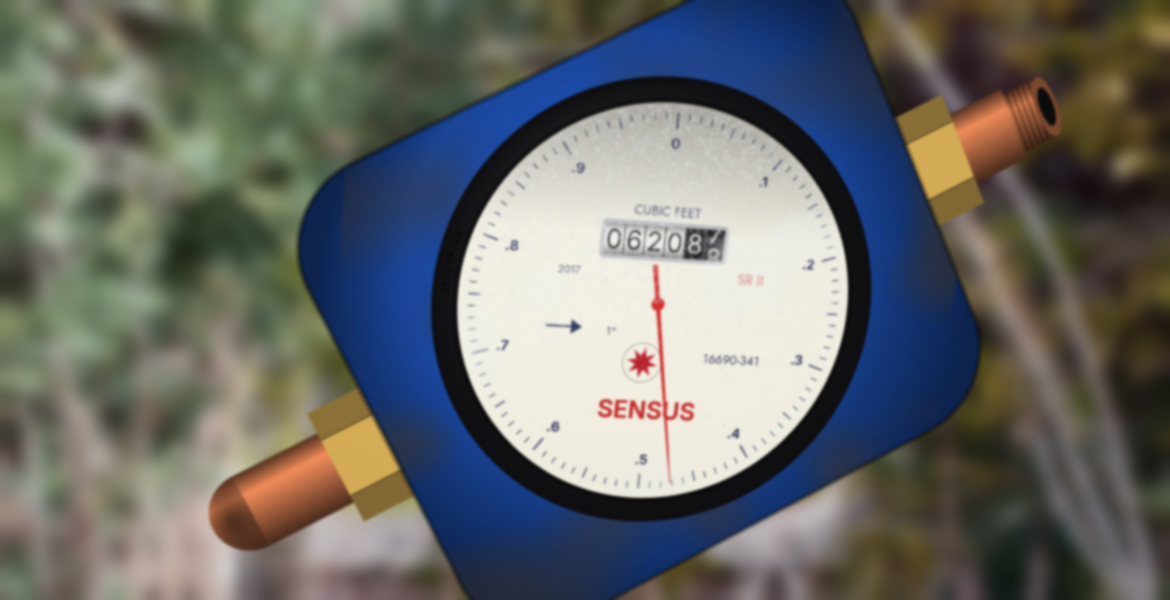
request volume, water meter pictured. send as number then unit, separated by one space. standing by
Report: 62087.47 ft³
